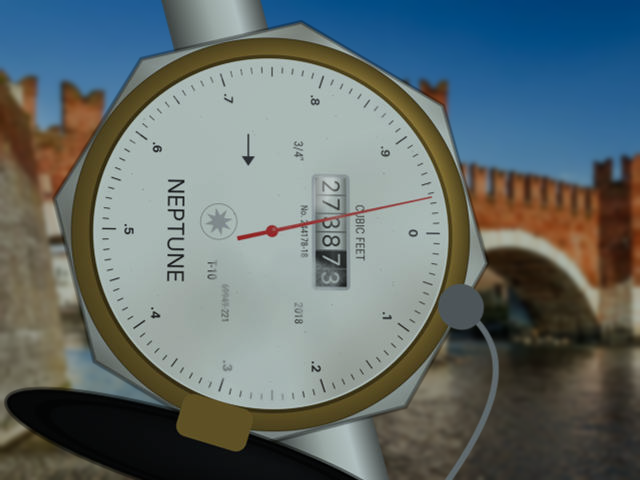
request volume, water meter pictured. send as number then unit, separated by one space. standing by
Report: 273872.96 ft³
